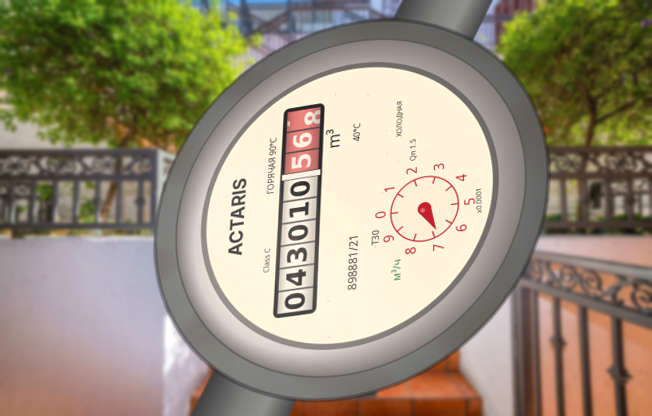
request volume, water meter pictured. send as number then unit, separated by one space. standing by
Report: 43010.5676 m³
